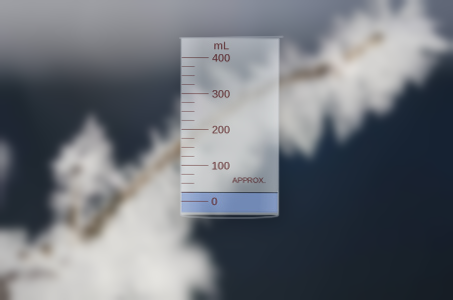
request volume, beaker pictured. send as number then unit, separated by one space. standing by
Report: 25 mL
